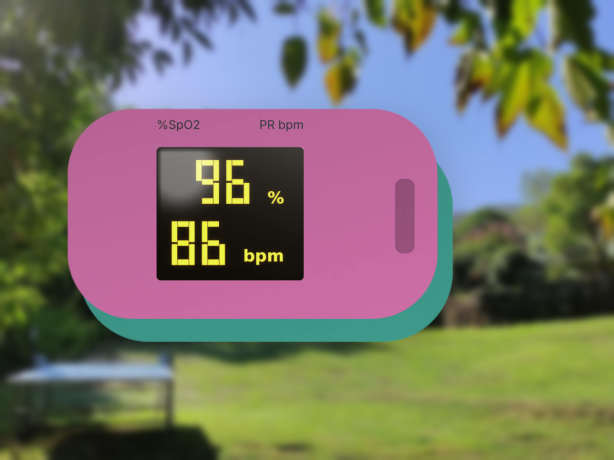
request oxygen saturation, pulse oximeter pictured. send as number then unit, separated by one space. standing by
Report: 96 %
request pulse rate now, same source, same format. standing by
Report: 86 bpm
